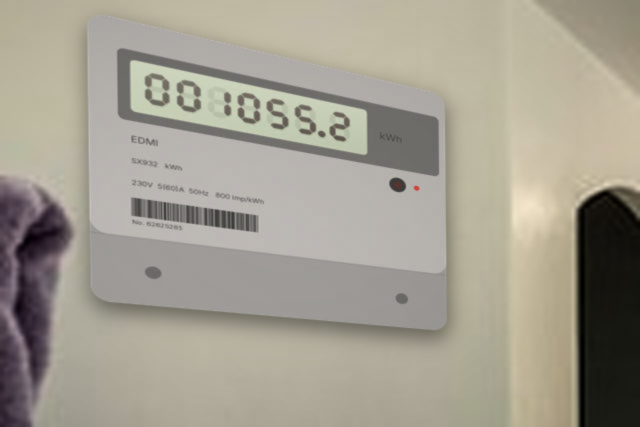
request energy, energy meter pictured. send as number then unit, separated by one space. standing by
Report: 1055.2 kWh
